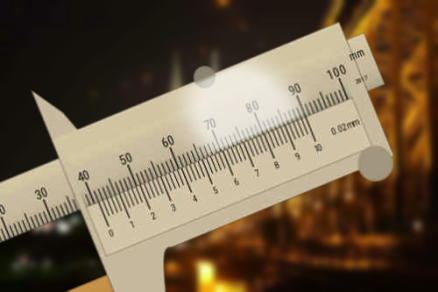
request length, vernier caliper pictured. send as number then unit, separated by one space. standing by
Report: 41.0 mm
